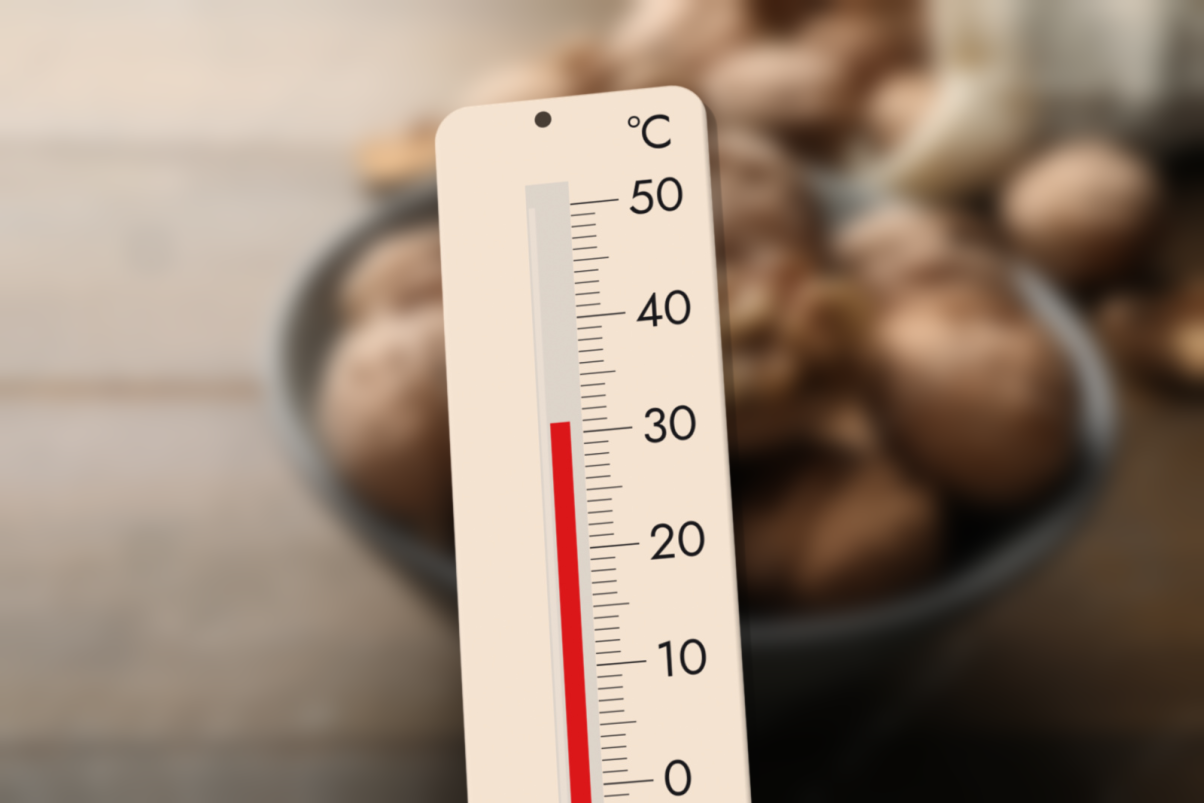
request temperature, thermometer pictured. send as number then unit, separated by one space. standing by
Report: 31 °C
